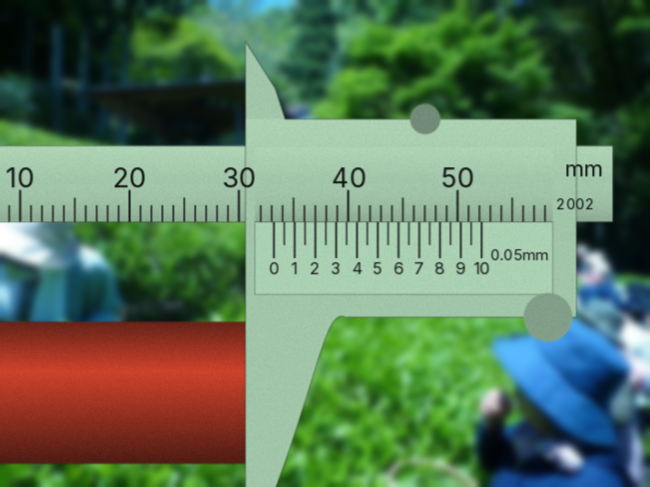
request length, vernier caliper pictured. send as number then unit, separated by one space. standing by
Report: 33.2 mm
